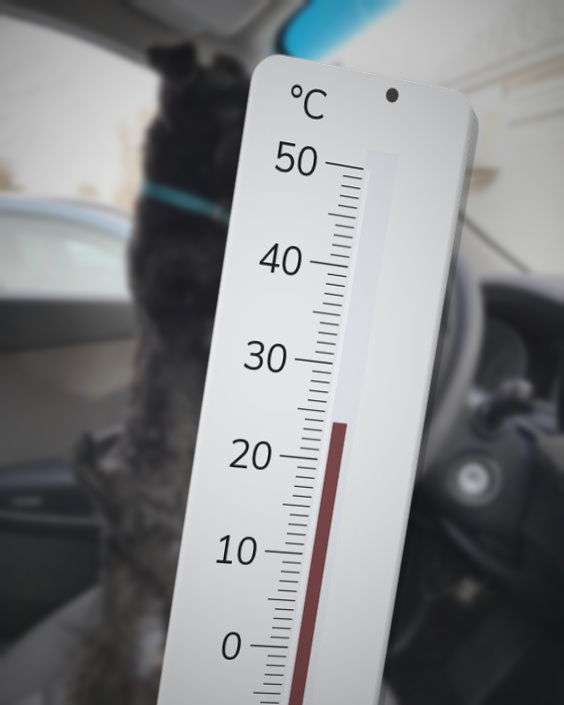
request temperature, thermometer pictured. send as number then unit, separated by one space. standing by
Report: 24 °C
